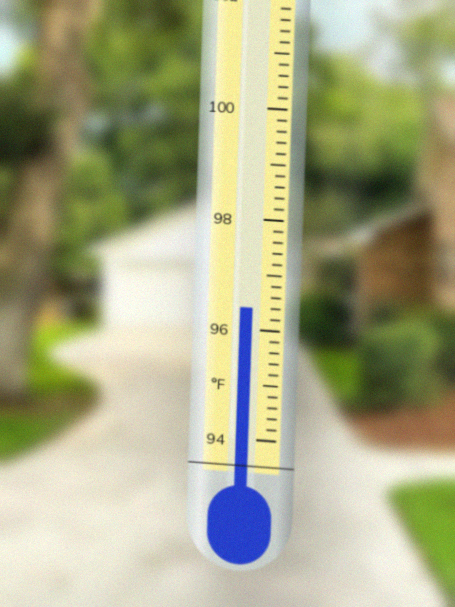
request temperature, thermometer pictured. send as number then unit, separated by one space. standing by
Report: 96.4 °F
